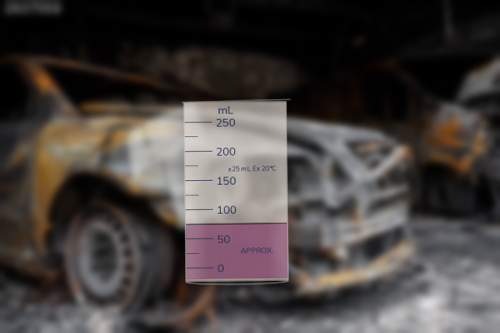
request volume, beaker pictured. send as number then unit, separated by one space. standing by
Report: 75 mL
